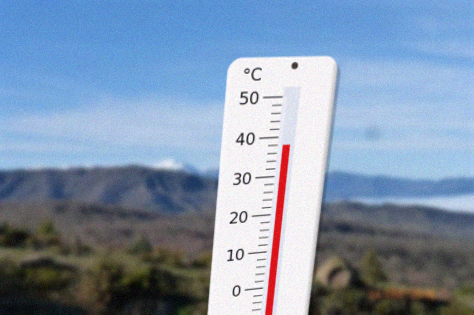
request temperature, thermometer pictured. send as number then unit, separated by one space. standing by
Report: 38 °C
